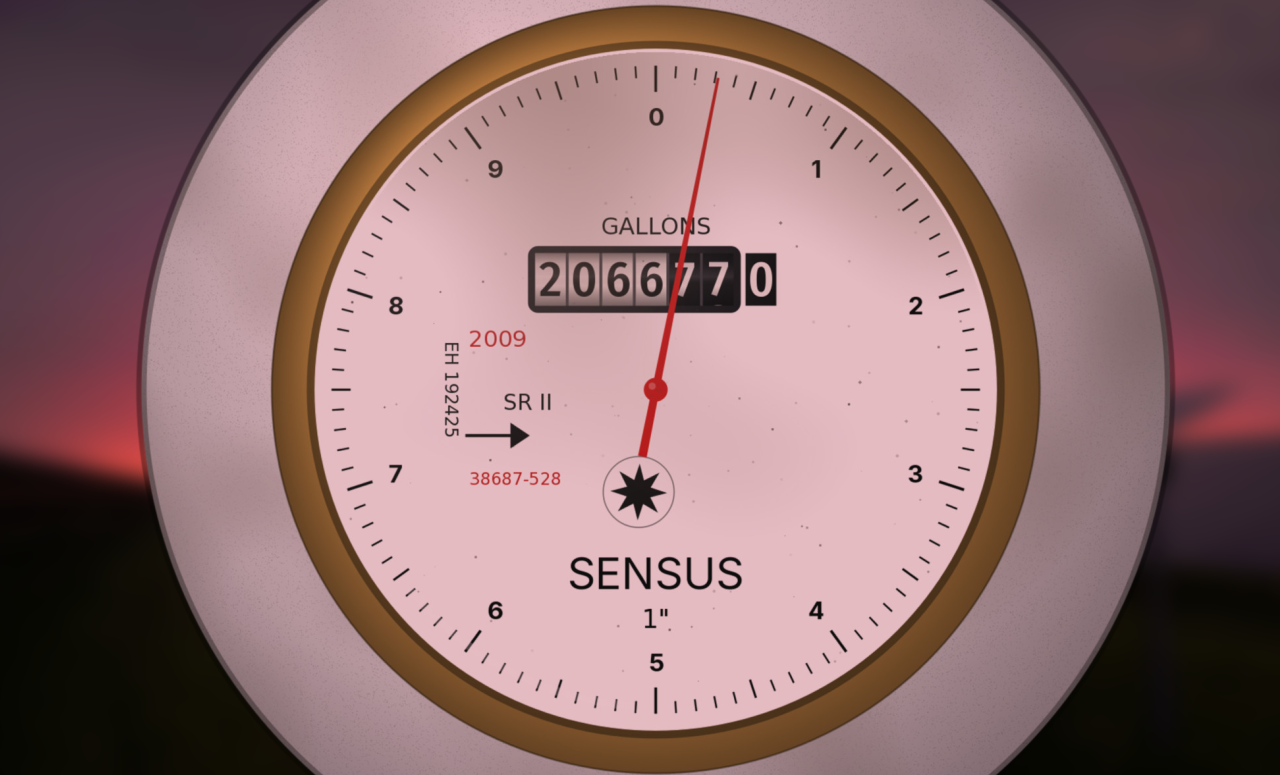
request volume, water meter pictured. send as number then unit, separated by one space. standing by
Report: 2066770.3 gal
